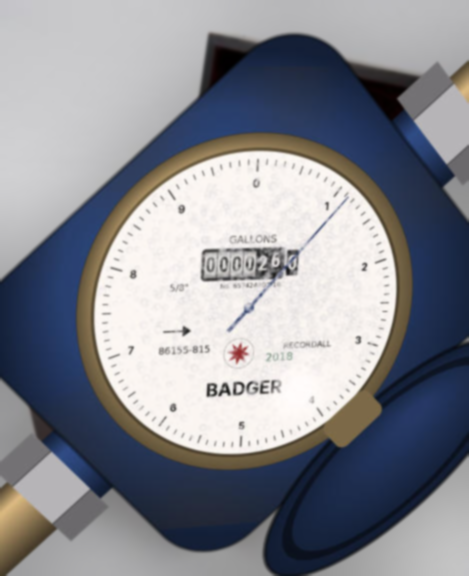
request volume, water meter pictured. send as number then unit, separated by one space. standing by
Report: 261.1 gal
